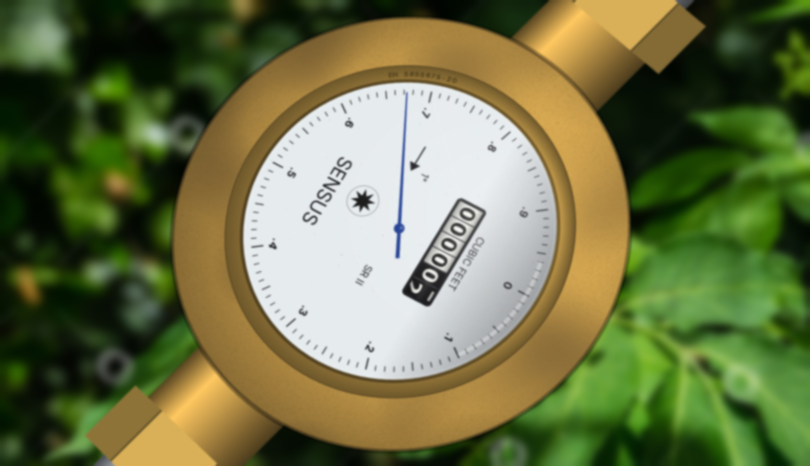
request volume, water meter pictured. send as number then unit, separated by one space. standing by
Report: 1.67 ft³
